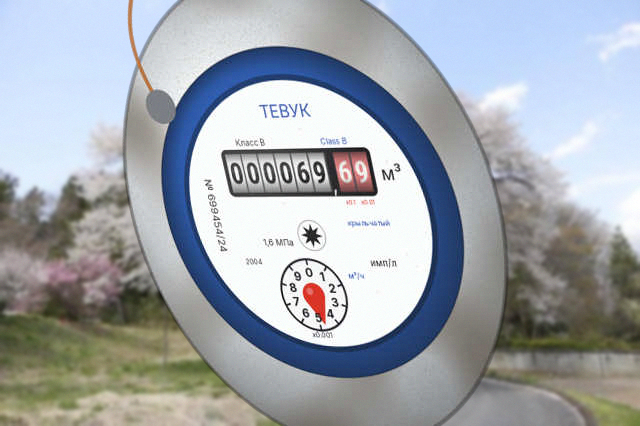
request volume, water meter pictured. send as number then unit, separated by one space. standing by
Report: 69.694 m³
